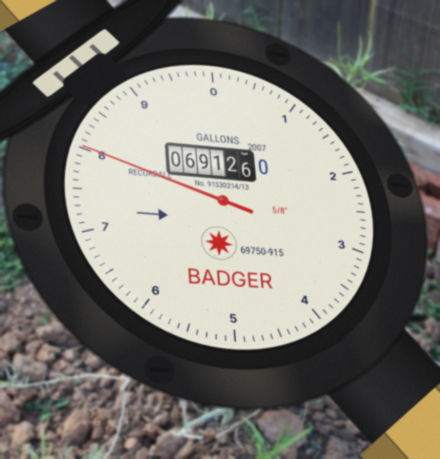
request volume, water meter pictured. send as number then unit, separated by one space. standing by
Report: 691258.0 gal
